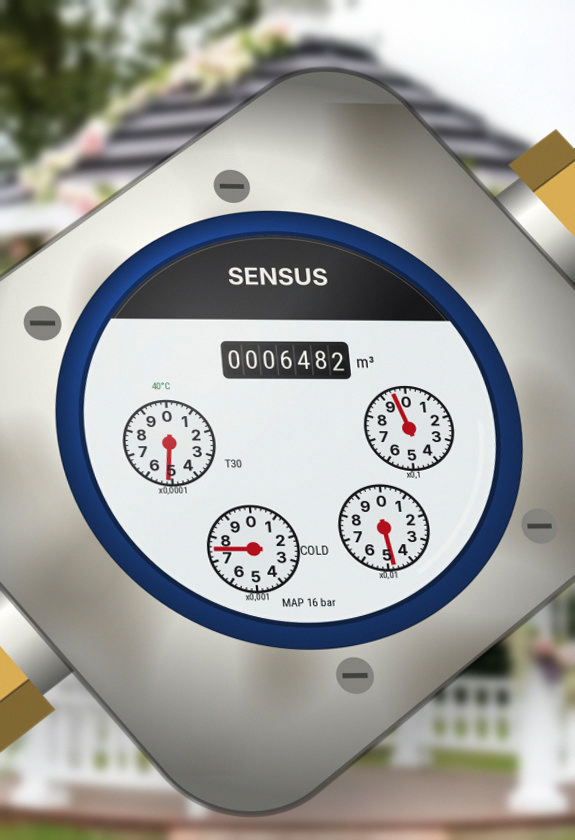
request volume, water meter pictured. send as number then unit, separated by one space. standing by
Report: 6481.9475 m³
